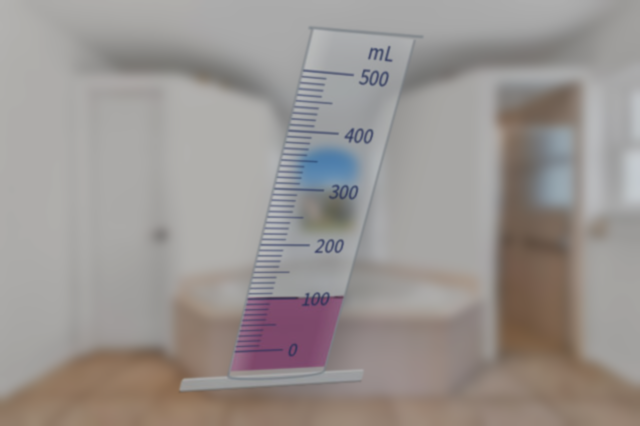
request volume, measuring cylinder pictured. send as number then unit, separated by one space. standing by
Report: 100 mL
